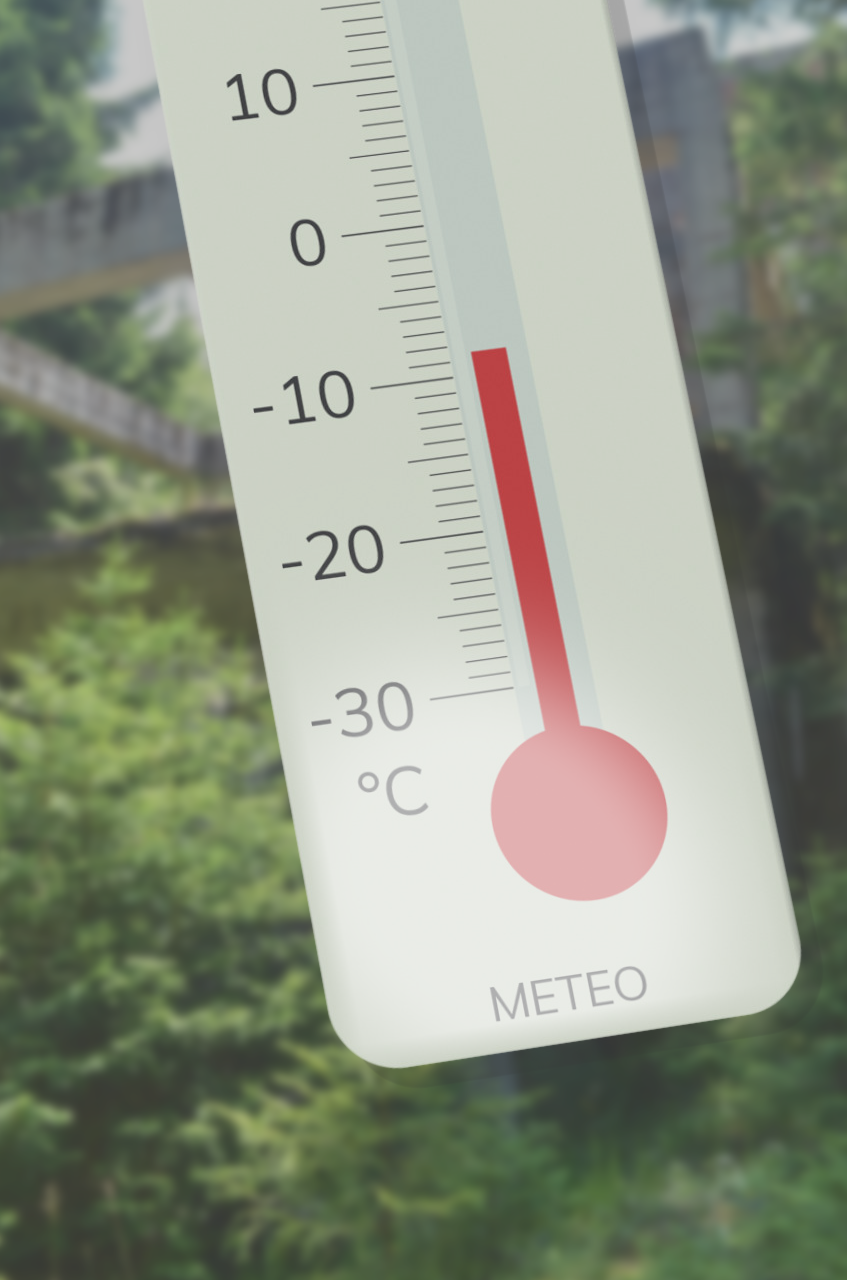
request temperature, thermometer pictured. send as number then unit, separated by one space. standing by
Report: -8.5 °C
